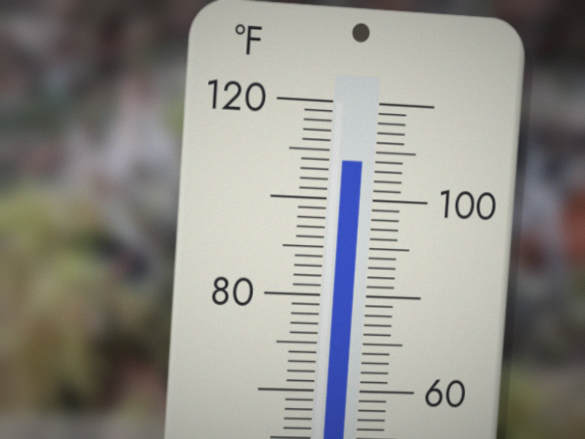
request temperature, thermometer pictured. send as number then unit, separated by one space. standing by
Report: 108 °F
